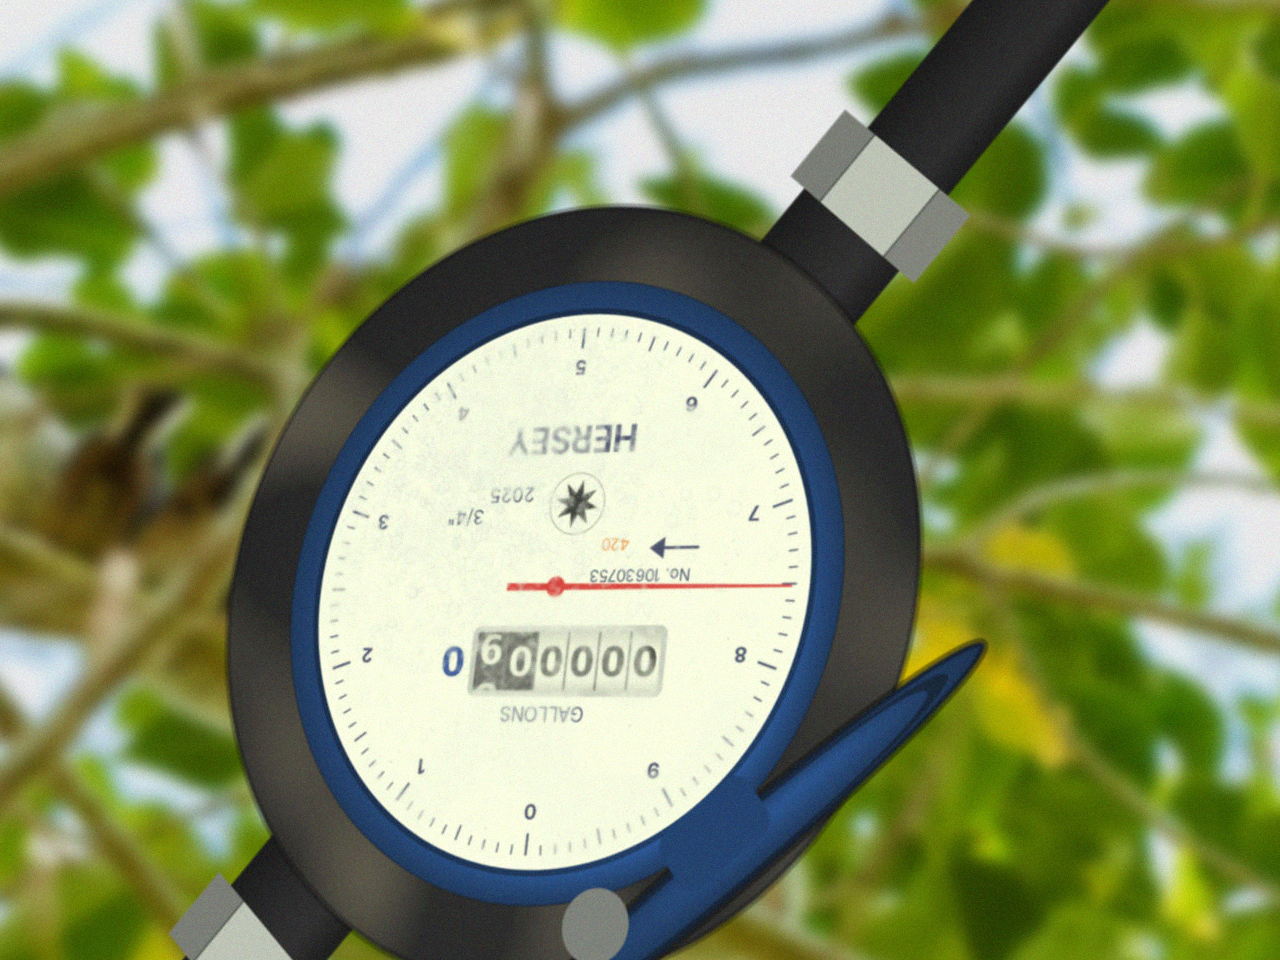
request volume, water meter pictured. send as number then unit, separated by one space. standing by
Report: 87.5 gal
